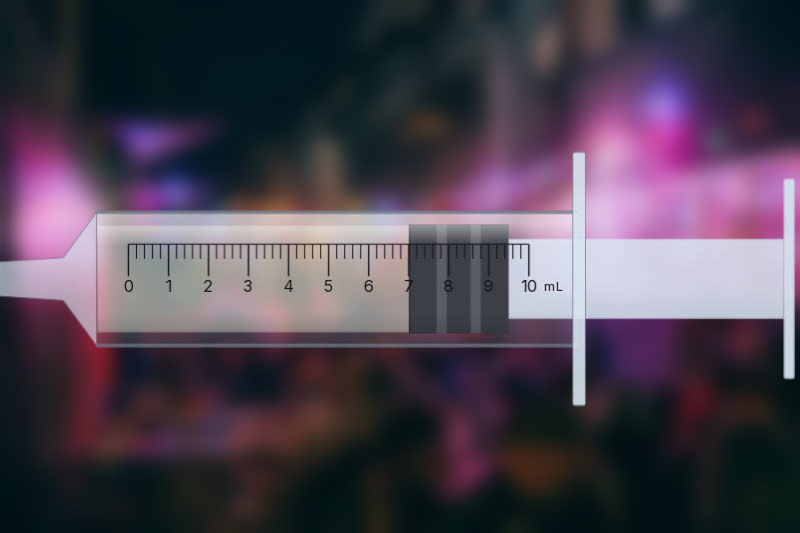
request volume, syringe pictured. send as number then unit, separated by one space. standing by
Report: 7 mL
